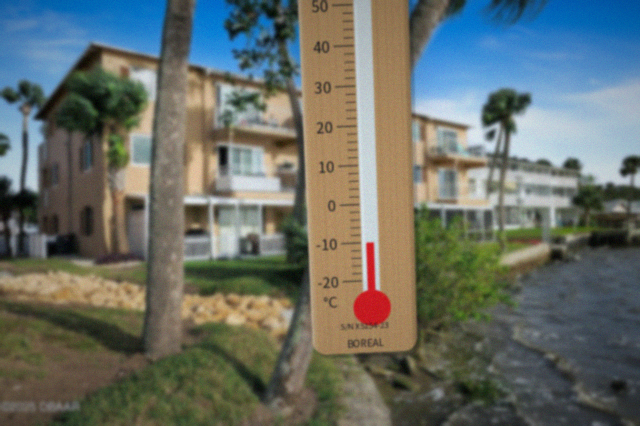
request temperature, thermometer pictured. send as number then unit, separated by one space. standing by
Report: -10 °C
